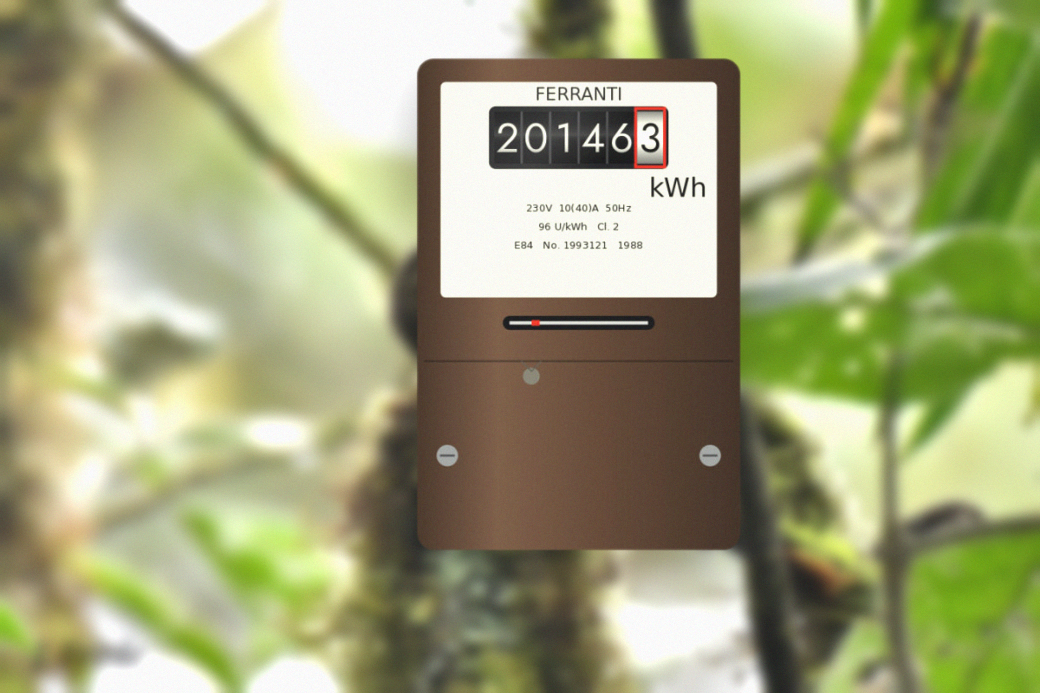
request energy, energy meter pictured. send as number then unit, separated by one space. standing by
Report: 20146.3 kWh
